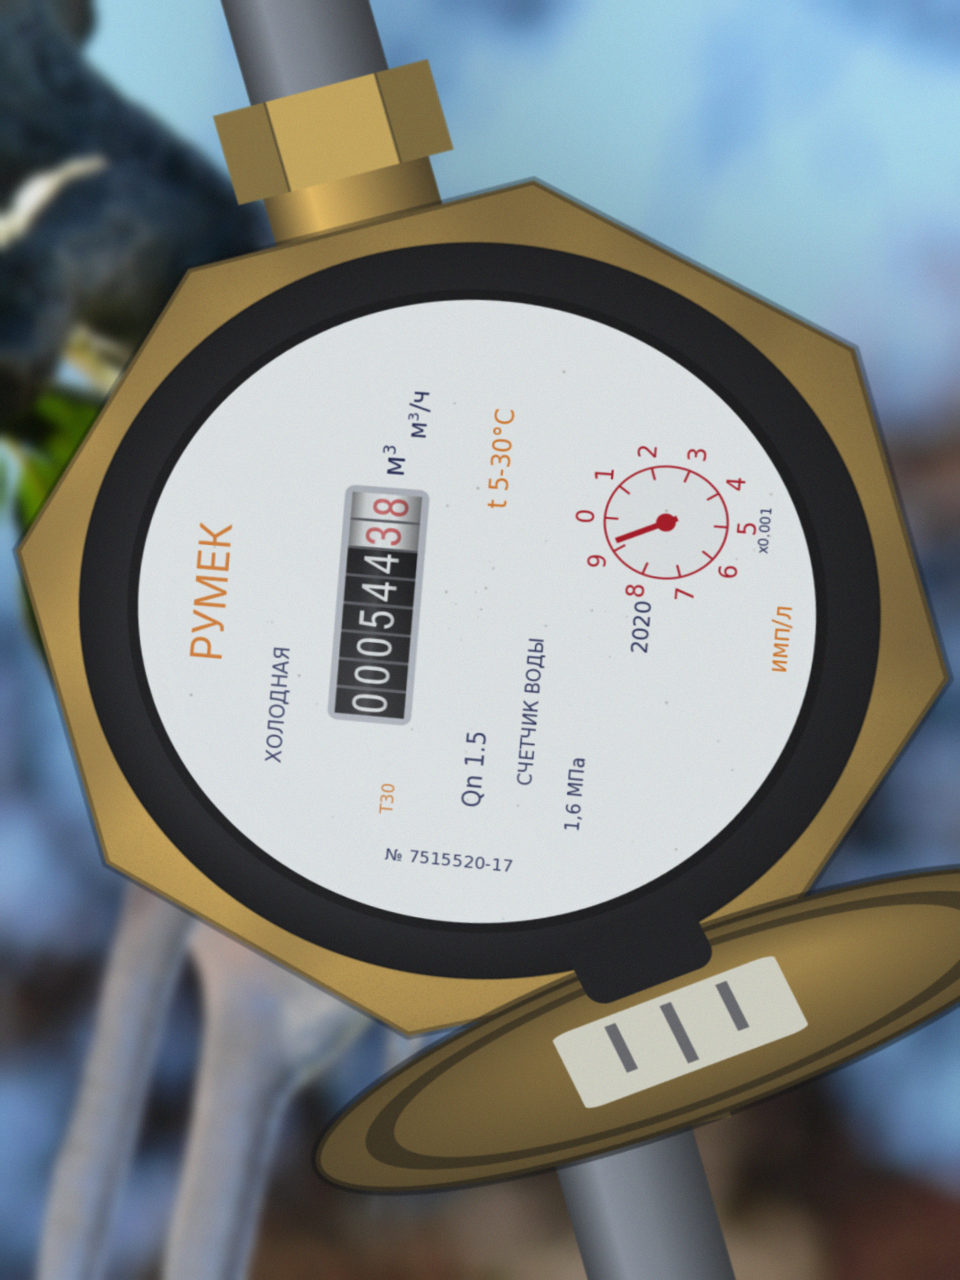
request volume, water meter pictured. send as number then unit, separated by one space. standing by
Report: 544.379 m³
